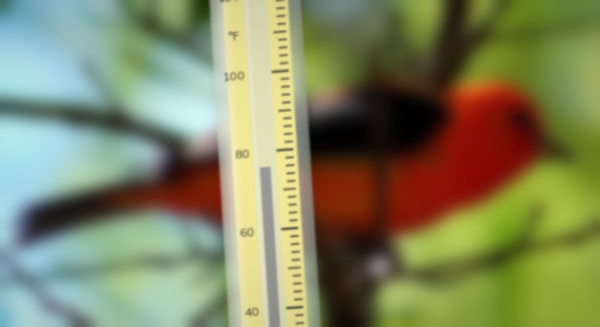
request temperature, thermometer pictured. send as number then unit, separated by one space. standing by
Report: 76 °F
